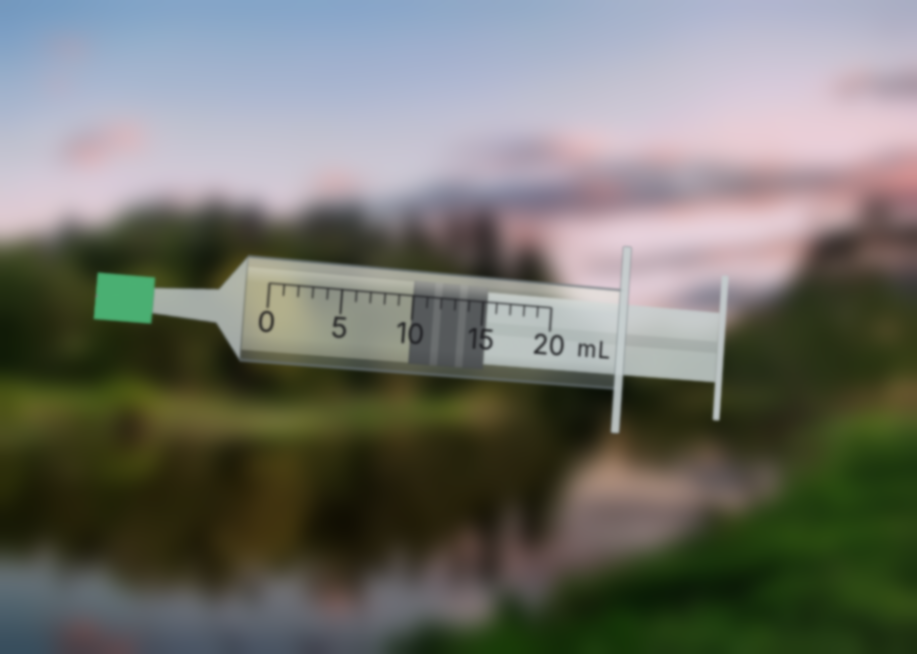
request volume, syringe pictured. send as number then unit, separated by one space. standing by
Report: 10 mL
